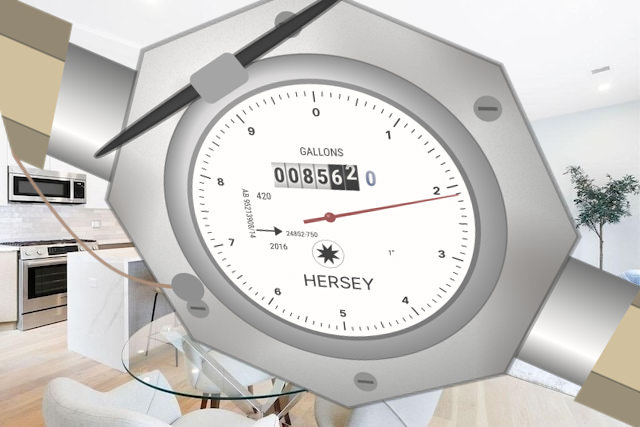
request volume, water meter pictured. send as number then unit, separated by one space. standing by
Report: 85622.1 gal
